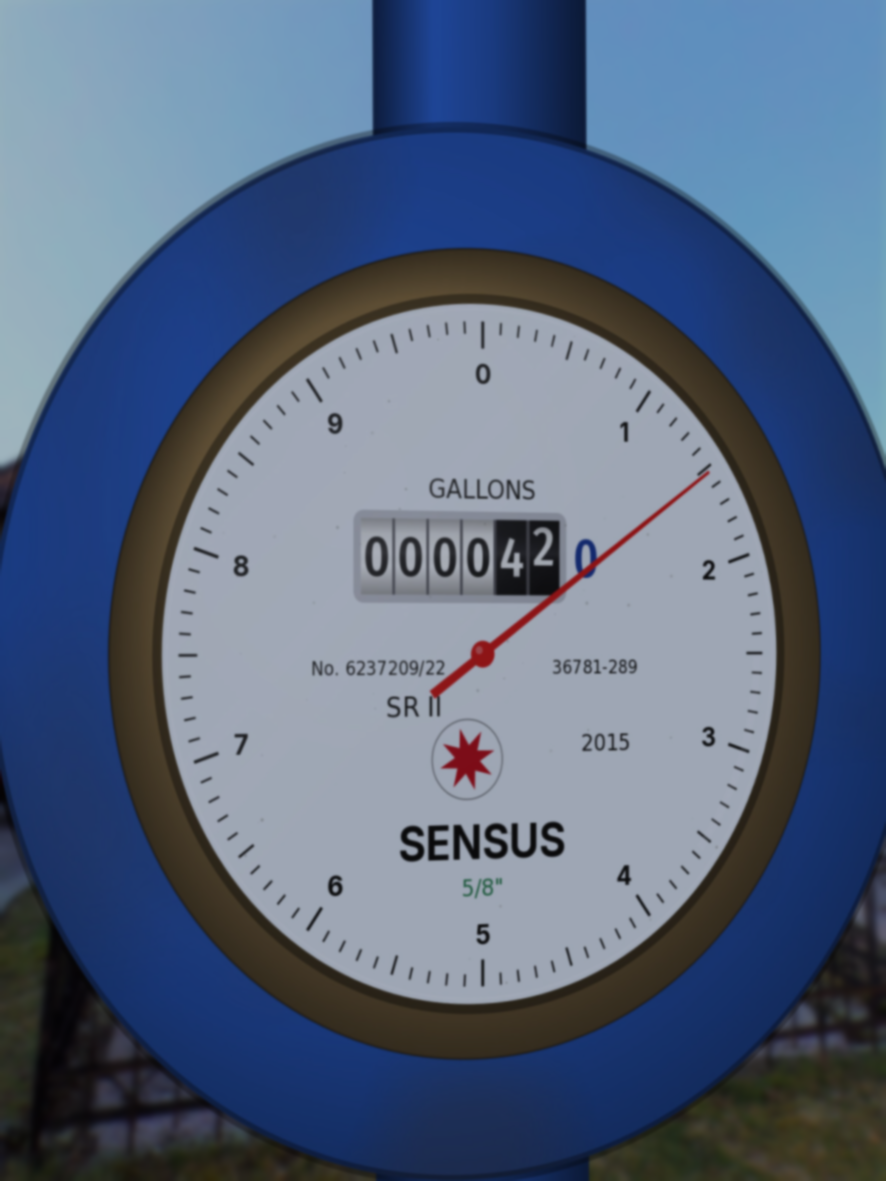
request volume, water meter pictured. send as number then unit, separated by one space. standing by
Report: 421.5 gal
